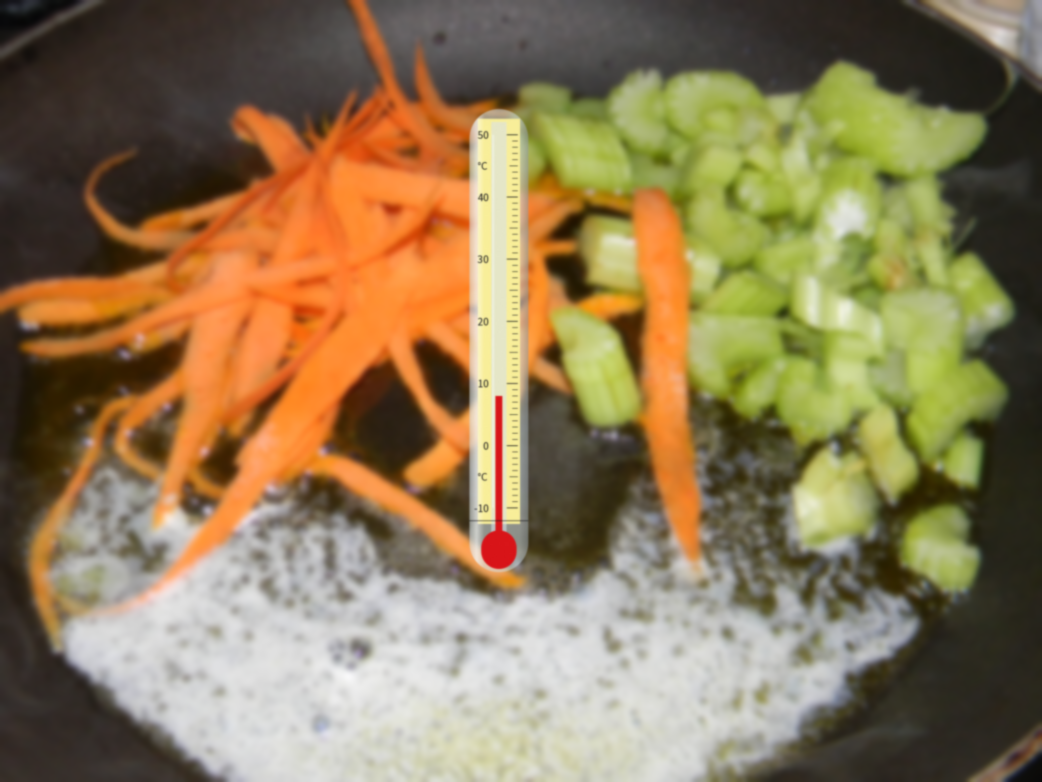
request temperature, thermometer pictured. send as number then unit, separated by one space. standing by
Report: 8 °C
